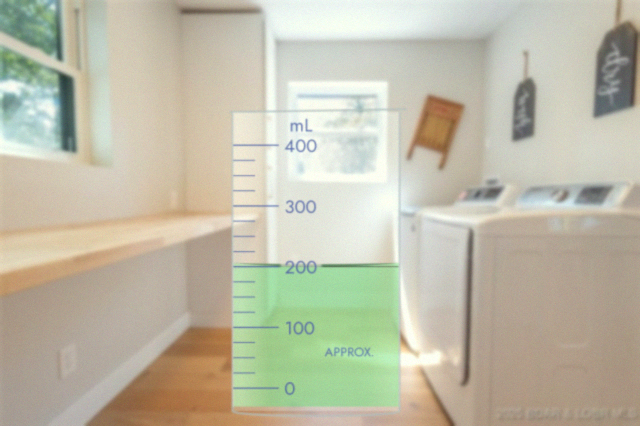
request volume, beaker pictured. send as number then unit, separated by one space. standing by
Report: 200 mL
